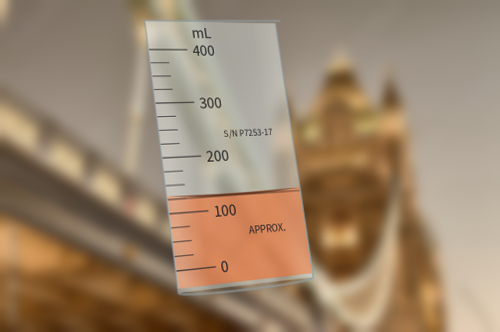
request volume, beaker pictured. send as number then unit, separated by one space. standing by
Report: 125 mL
